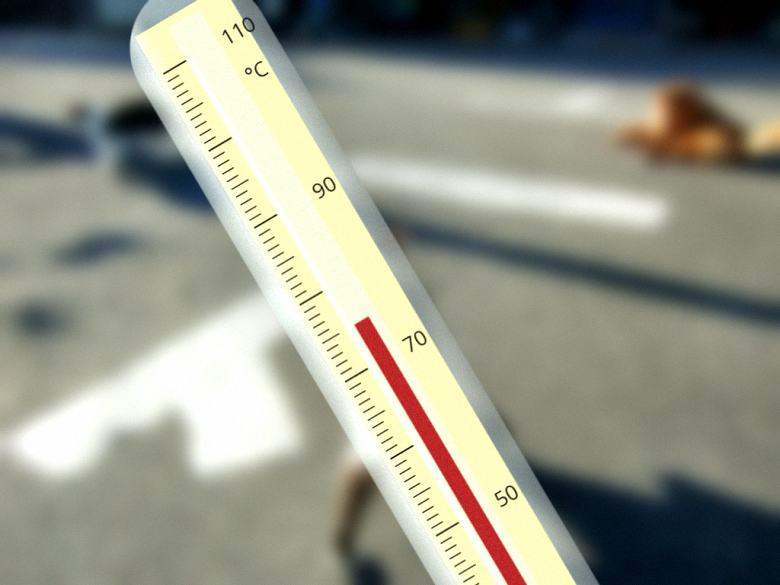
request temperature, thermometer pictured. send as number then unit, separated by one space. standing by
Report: 75 °C
